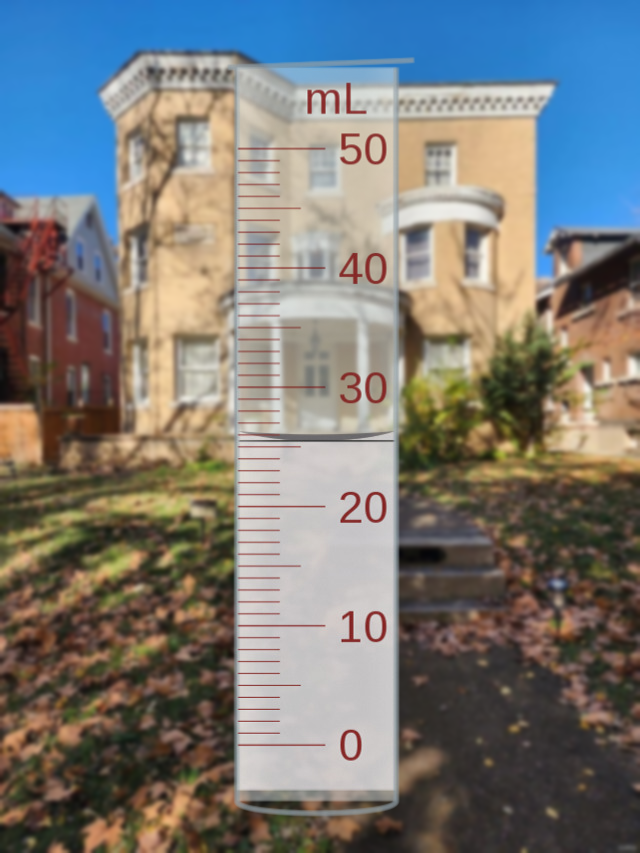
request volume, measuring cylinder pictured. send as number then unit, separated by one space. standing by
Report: 25.5 mL
